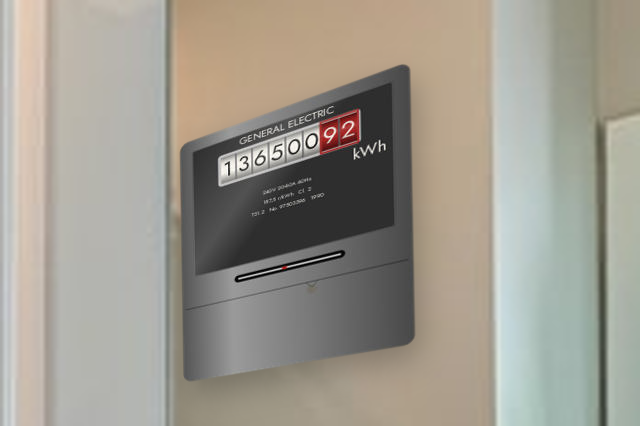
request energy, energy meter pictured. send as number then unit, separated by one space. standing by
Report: 136500.92 kWh
